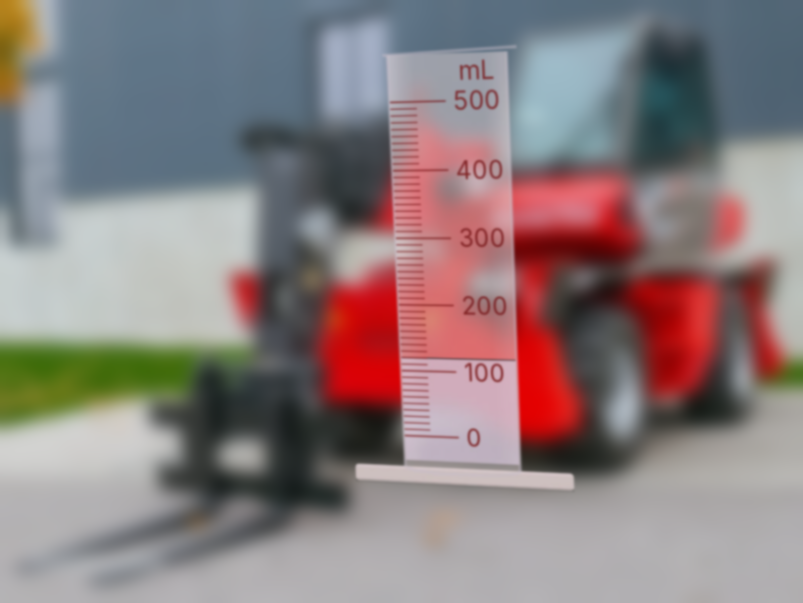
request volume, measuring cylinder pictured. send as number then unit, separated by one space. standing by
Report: 120 mL
